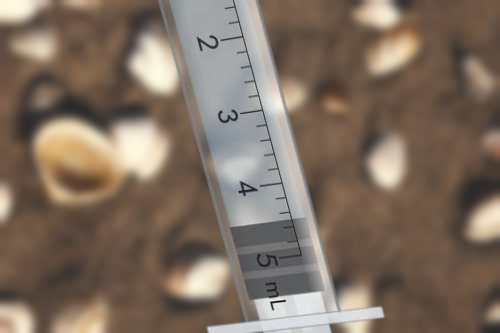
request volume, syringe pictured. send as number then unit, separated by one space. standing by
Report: 4.5 mL
